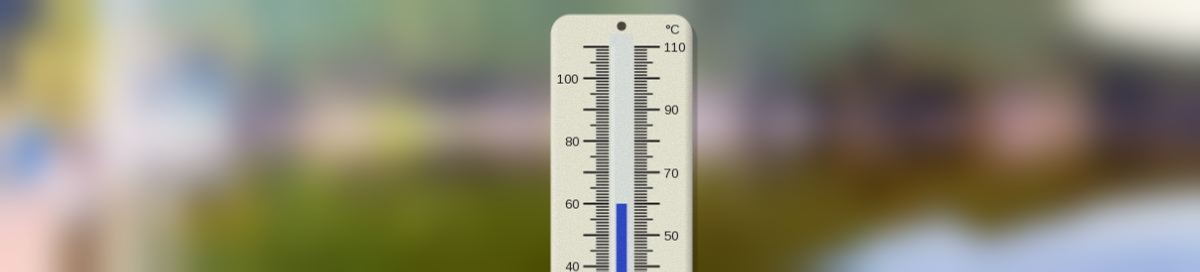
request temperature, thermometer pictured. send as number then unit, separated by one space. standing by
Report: 60 °C
